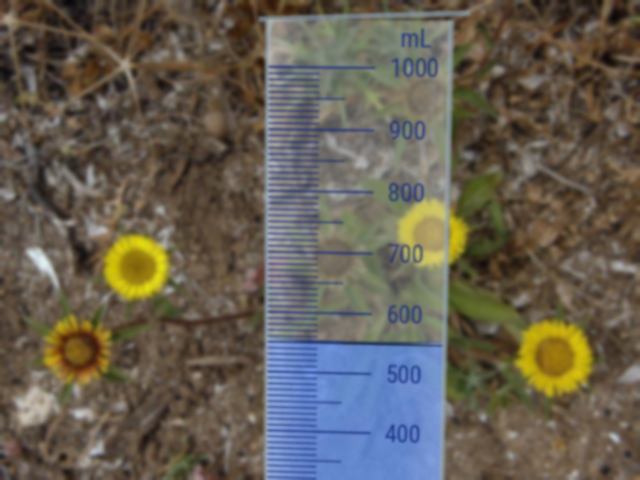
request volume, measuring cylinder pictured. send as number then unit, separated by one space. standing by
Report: 550 mL
